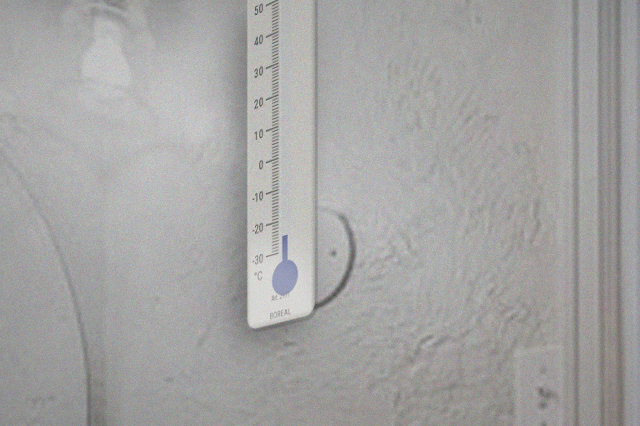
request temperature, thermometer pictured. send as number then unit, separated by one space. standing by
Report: -25 °C
